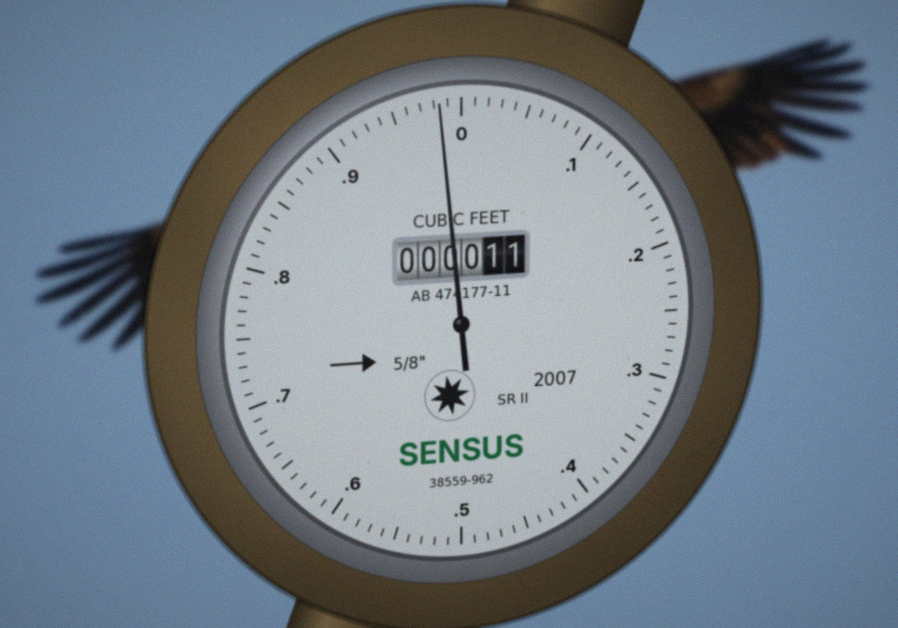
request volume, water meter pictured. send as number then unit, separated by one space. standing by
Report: 10.98 ft³
